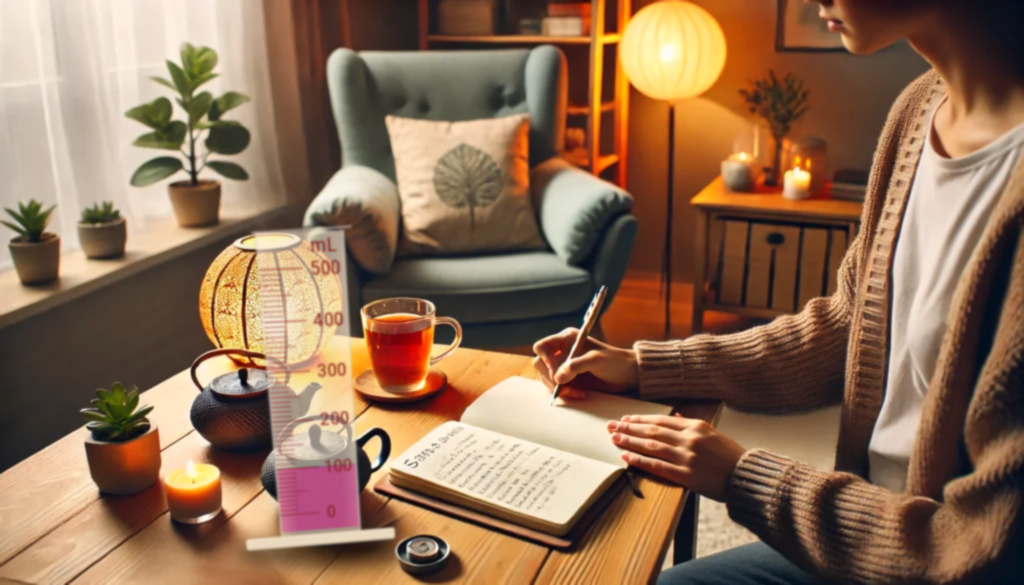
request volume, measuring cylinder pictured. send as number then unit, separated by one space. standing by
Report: 100 mL
